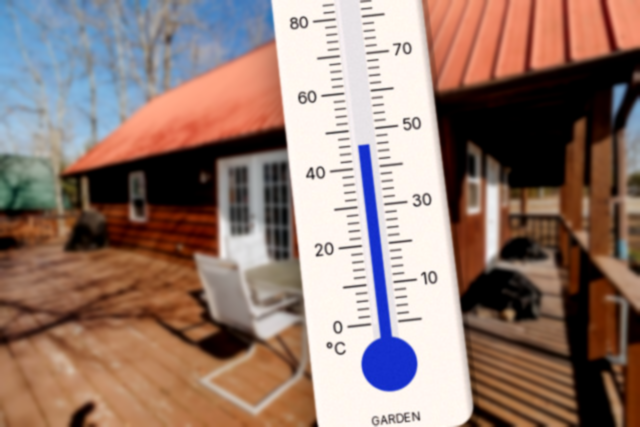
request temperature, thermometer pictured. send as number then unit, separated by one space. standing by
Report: 46 °C
